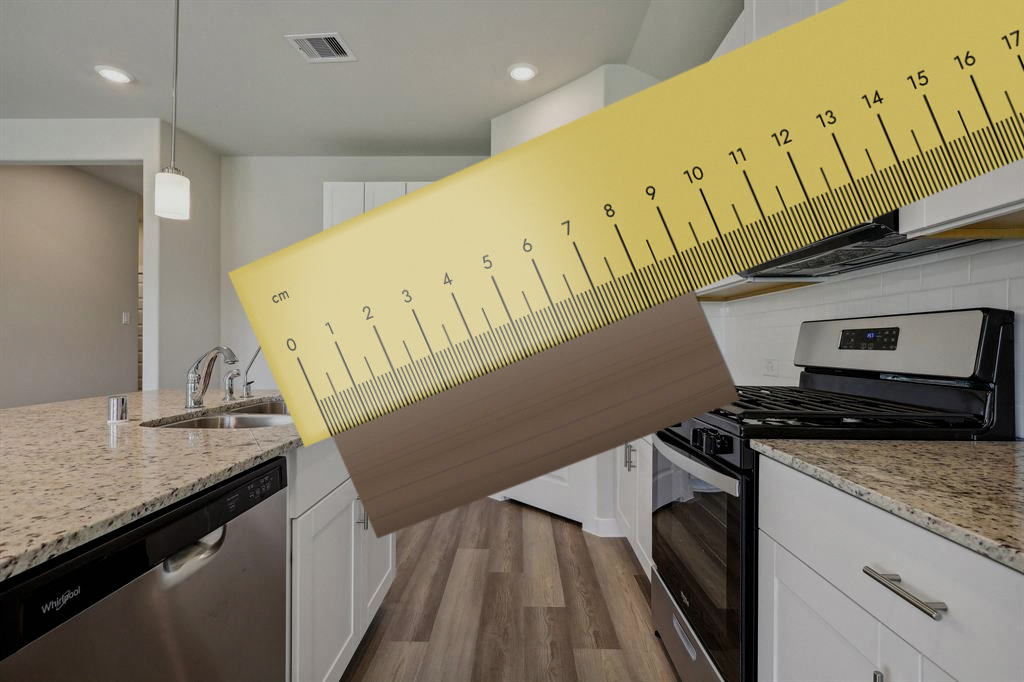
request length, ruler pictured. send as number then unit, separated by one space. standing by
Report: 9 cm
